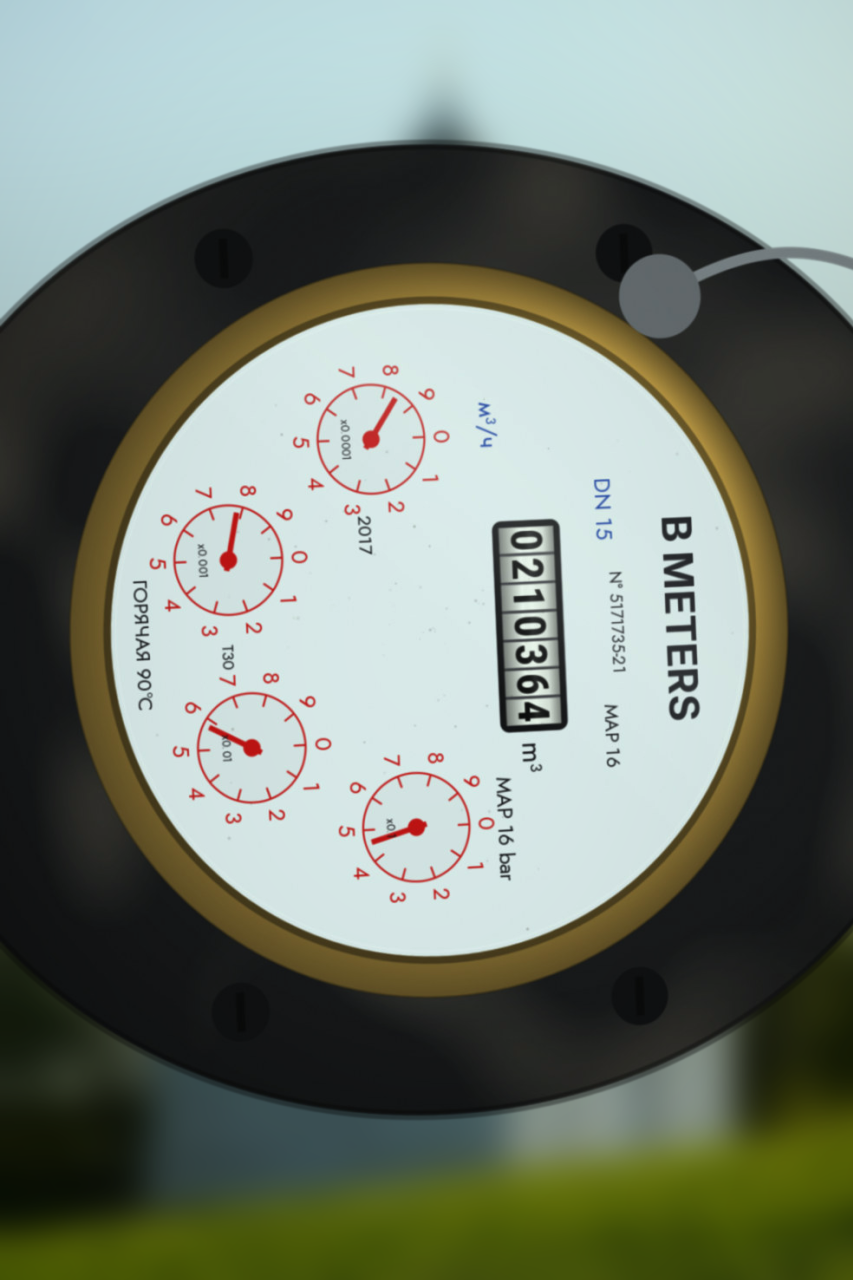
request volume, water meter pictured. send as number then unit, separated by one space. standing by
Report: 210364.4578 m³
